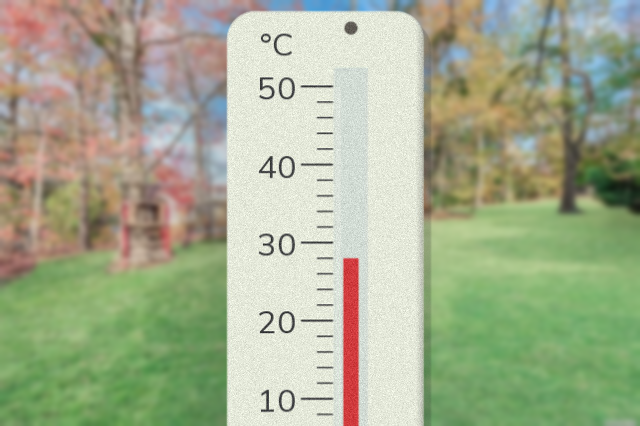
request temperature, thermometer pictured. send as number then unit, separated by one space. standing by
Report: 28 °C
